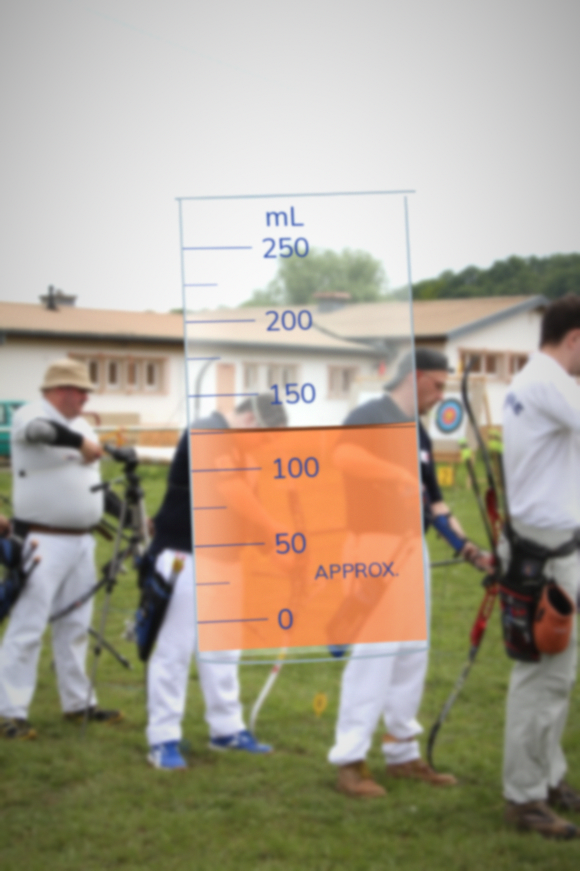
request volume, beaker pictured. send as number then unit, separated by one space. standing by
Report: 125 mL
